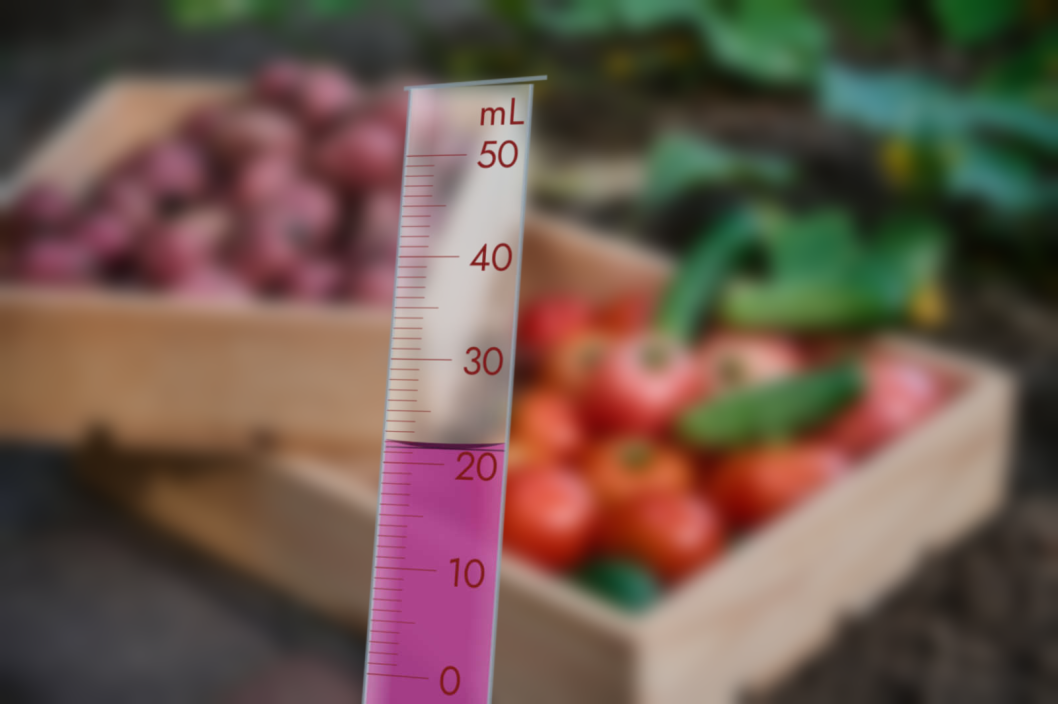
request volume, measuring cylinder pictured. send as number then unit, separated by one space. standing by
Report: 21.5 mL
